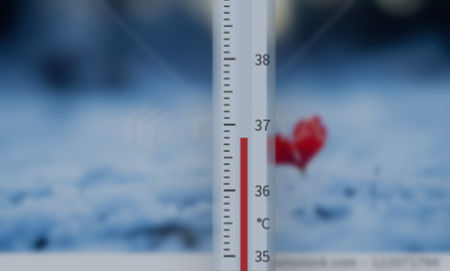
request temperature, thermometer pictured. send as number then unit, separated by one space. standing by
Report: 36.8 °C
